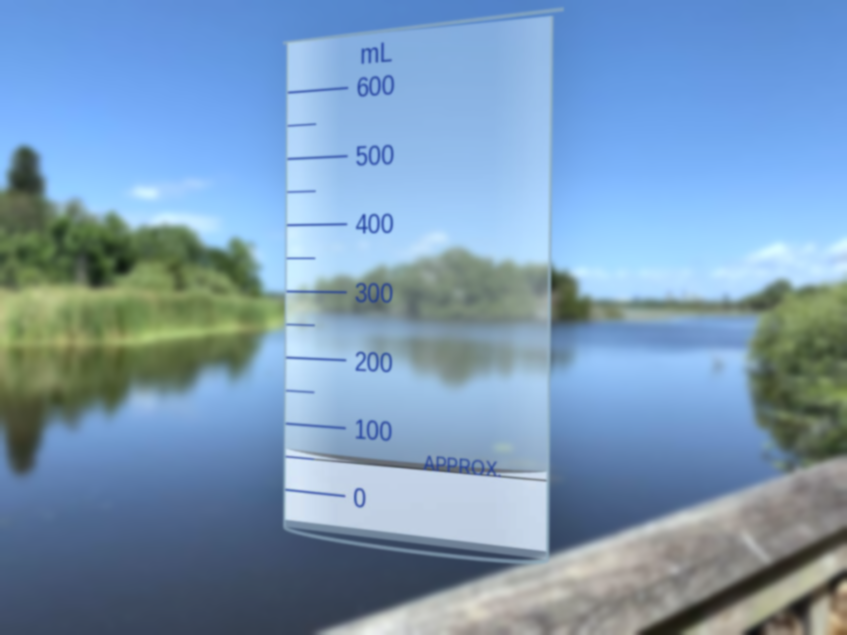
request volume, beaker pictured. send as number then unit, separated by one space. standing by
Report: 50 mL
